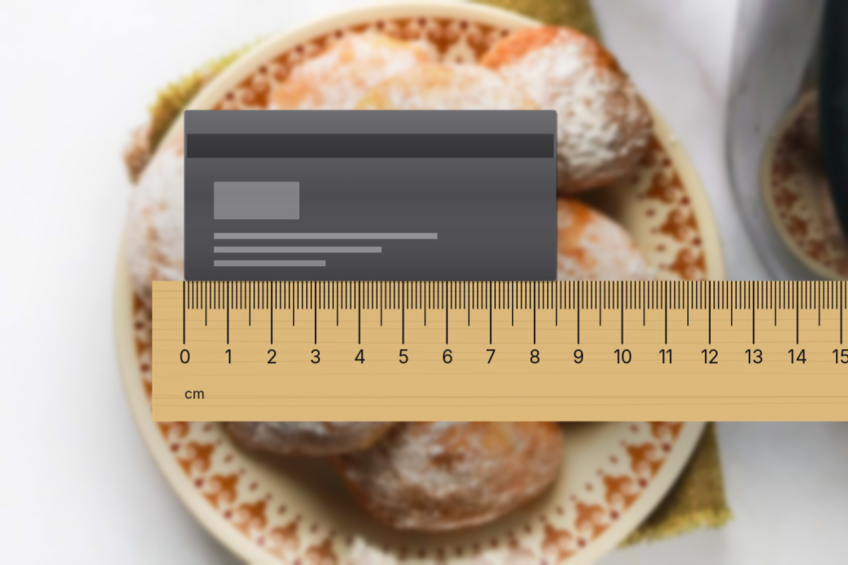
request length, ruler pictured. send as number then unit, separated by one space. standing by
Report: 8.5 cm
